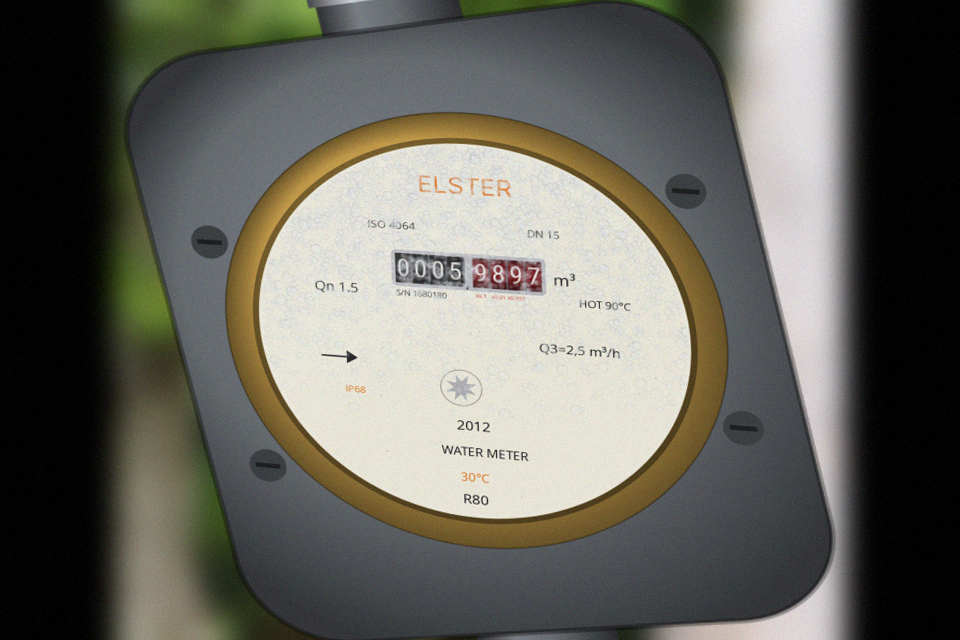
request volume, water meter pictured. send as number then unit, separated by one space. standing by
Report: 5.9897 m³
